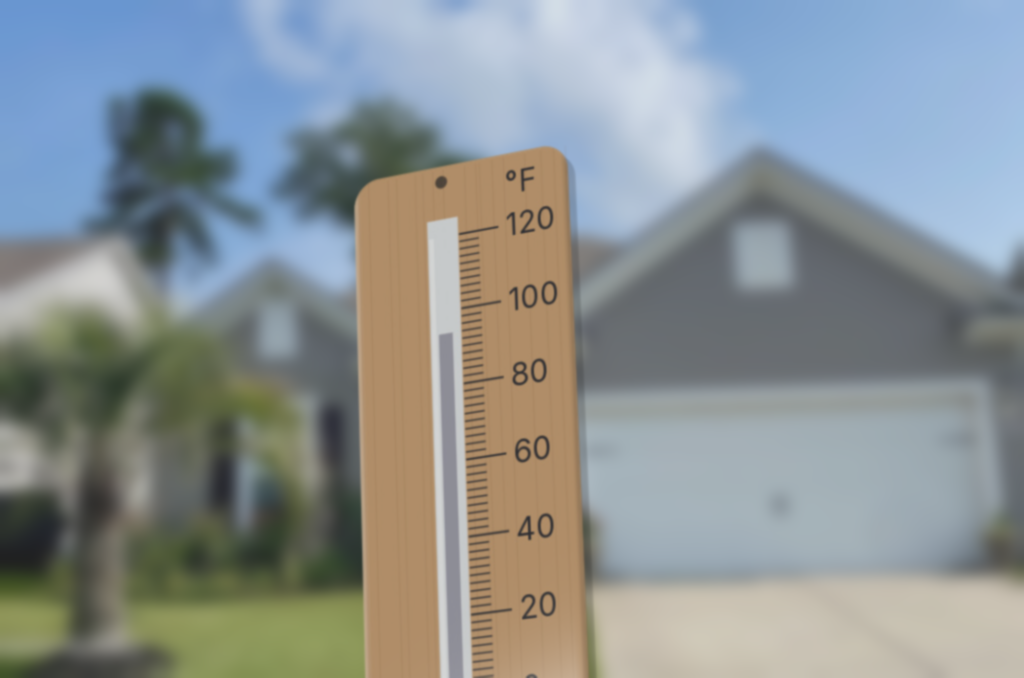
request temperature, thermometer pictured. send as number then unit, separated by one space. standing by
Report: 94 °F
